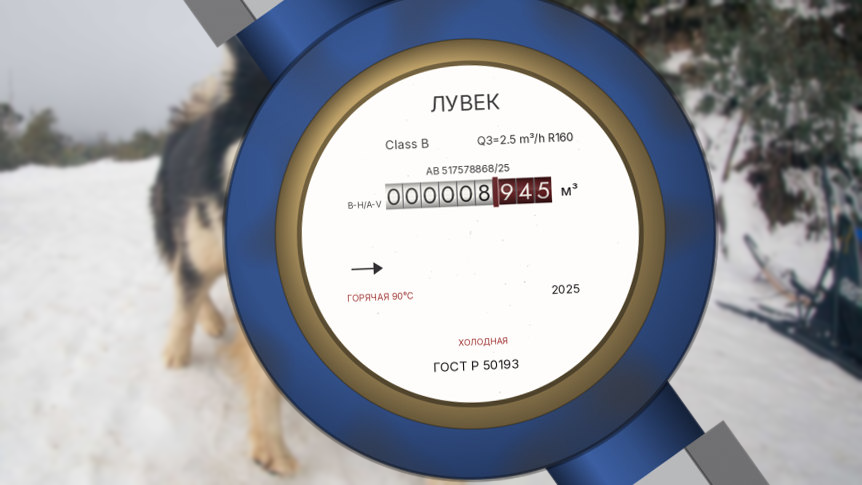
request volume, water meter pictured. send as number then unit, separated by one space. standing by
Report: 8.945 m³
